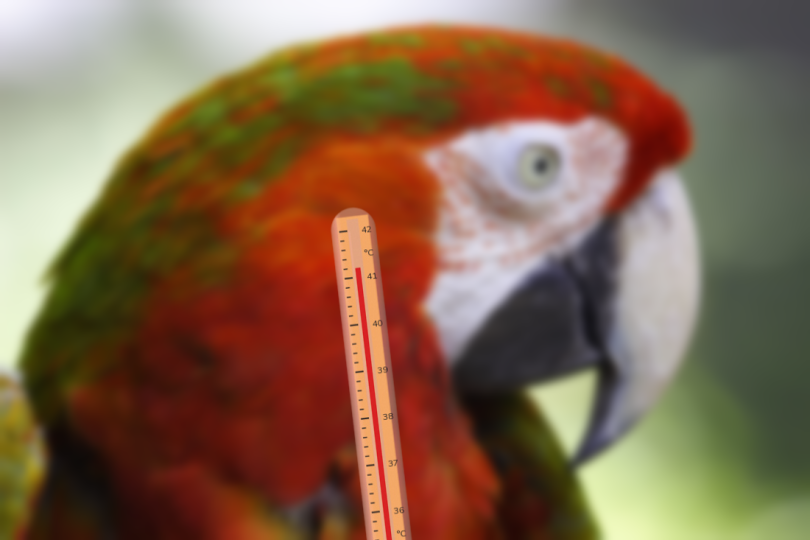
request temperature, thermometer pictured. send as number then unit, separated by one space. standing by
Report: 41.2 °C
